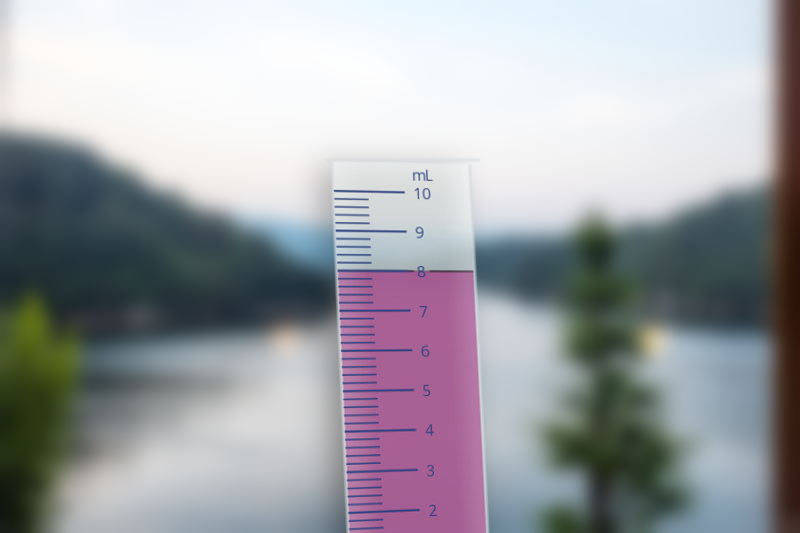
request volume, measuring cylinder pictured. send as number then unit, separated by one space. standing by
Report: 8 mL
